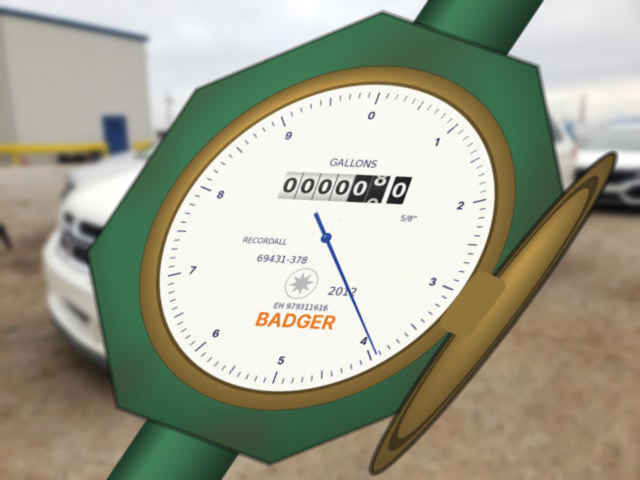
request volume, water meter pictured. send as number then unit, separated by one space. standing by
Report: 83.9 gal
